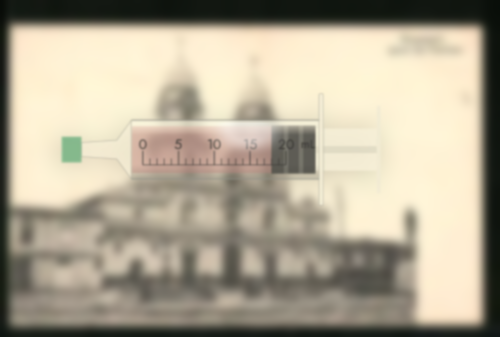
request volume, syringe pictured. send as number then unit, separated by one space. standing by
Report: 18 mL
